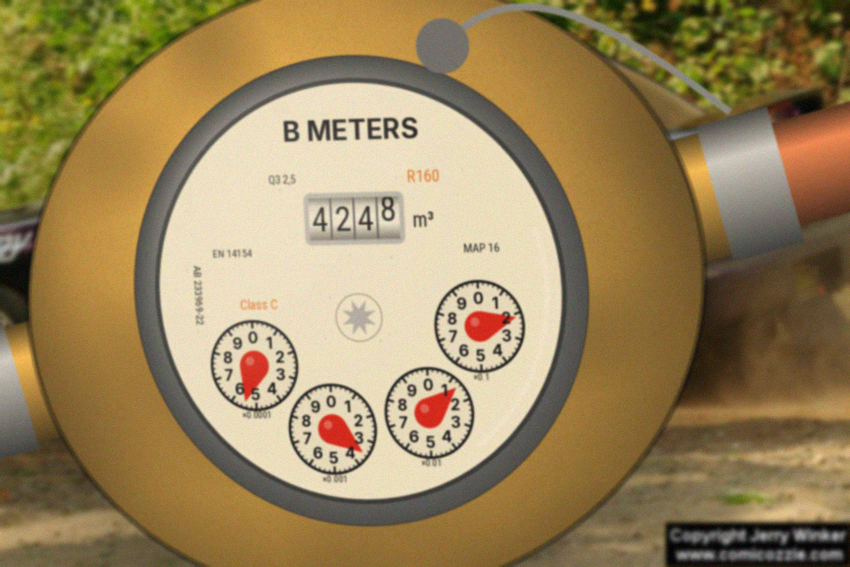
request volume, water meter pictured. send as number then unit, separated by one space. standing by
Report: 4248.2135 m³
